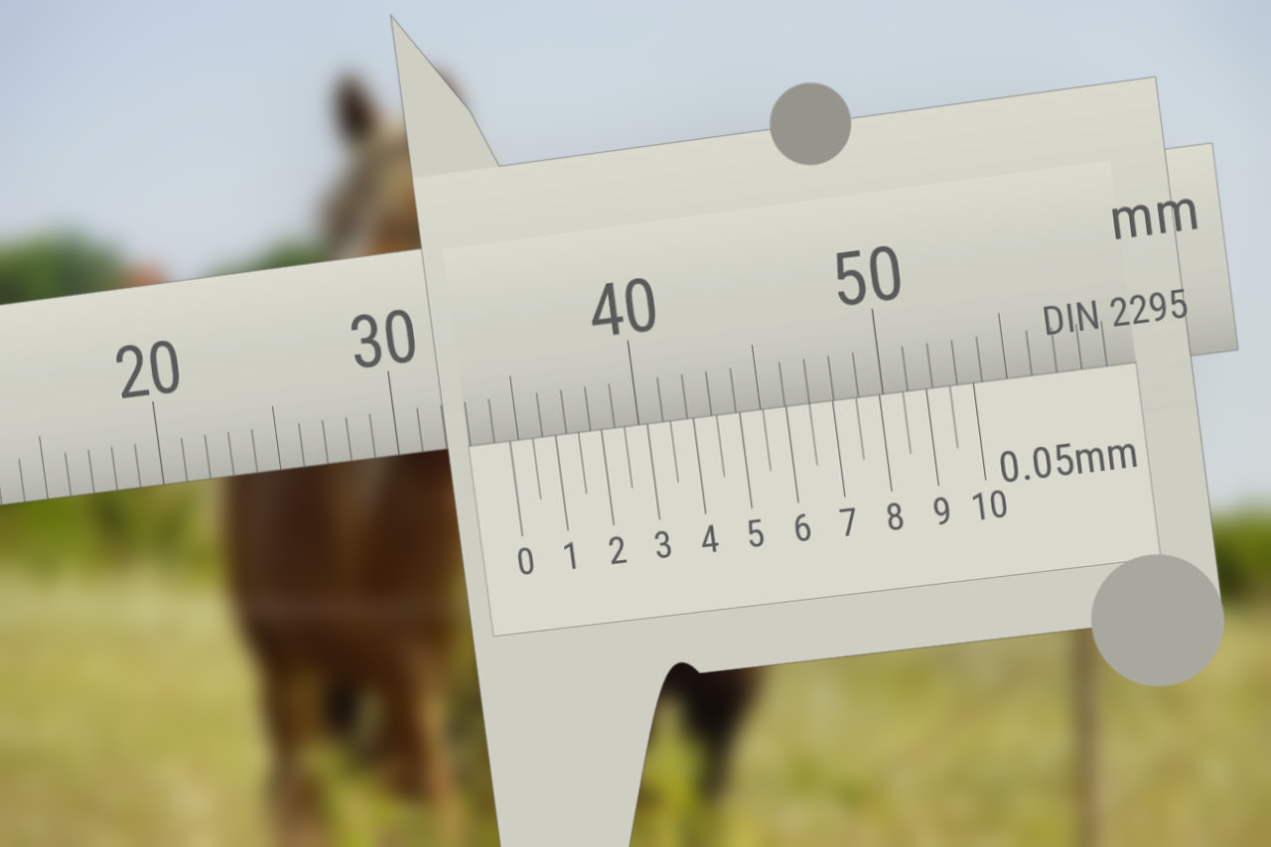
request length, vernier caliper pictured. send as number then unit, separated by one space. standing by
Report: 34.65 mm
